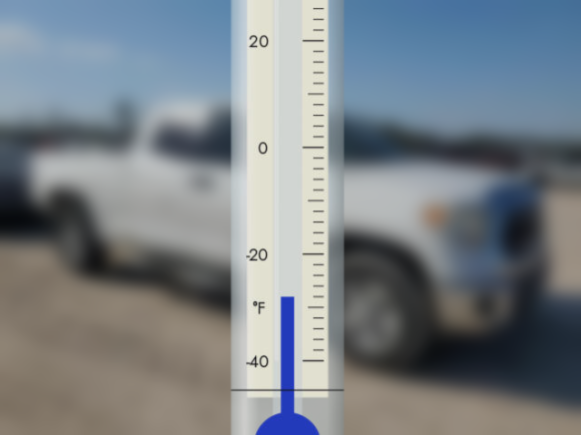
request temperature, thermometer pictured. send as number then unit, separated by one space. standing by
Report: -28 °F
